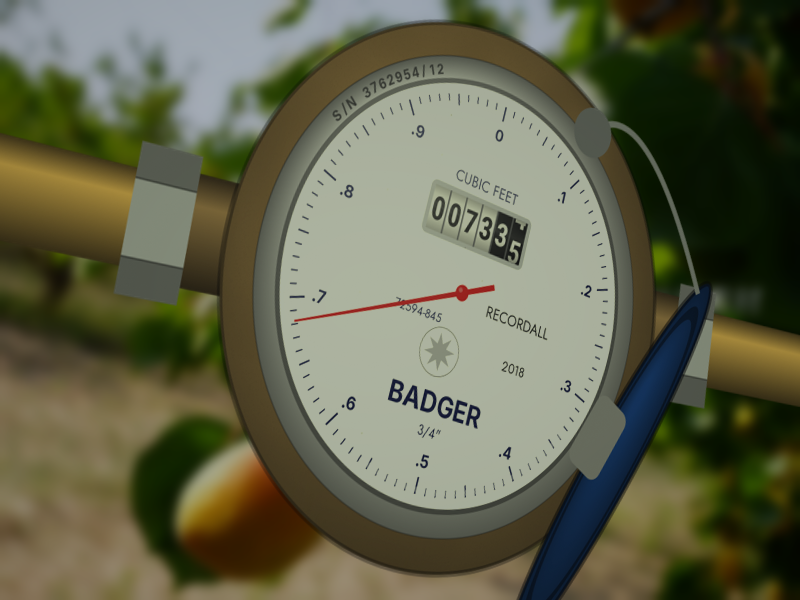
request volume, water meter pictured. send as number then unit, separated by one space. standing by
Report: 7334.68 ft³
